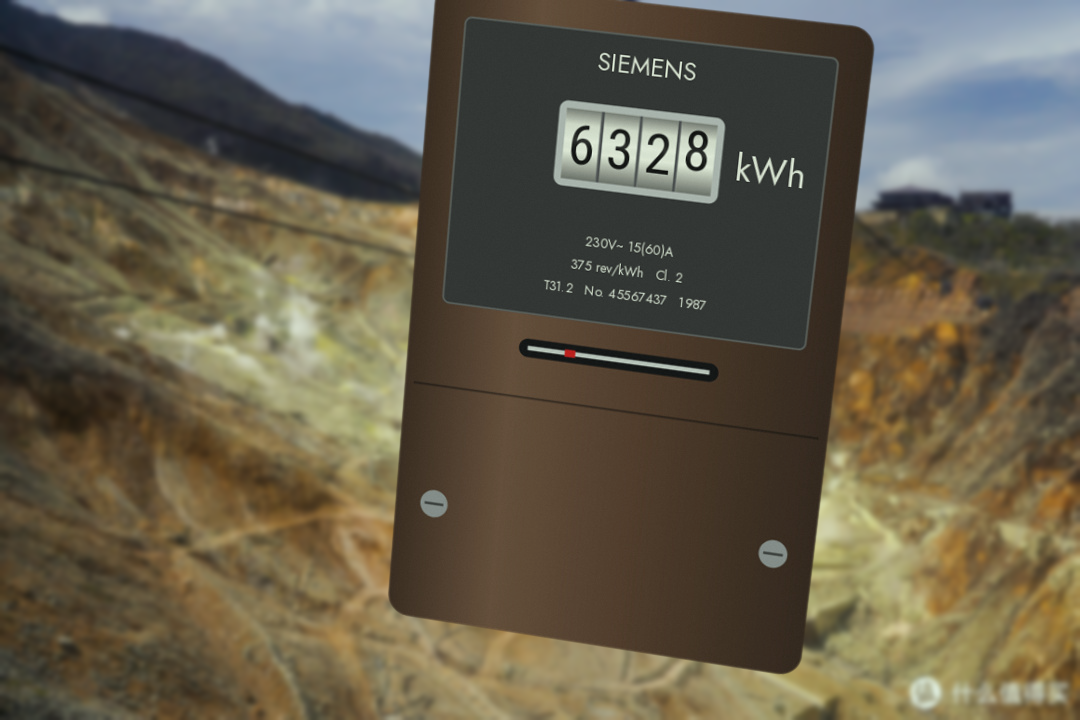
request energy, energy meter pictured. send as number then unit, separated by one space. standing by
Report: 6328 kWh
